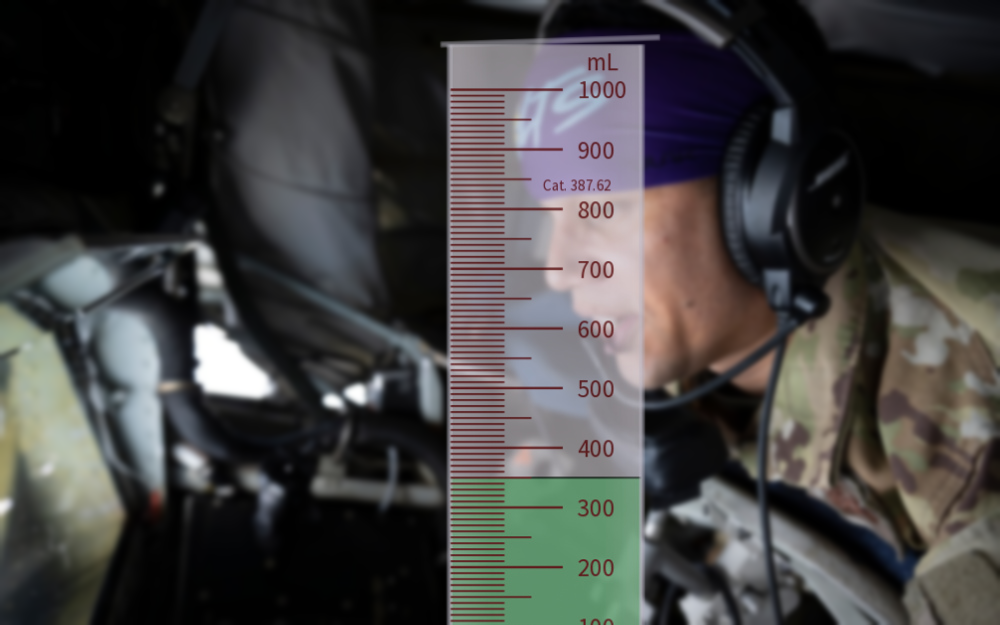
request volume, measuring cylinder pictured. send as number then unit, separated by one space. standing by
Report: 350 mL
